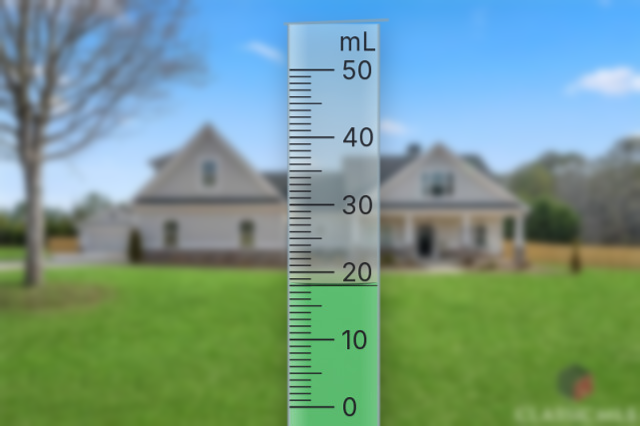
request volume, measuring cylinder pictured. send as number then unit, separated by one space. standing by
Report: 18 mL
